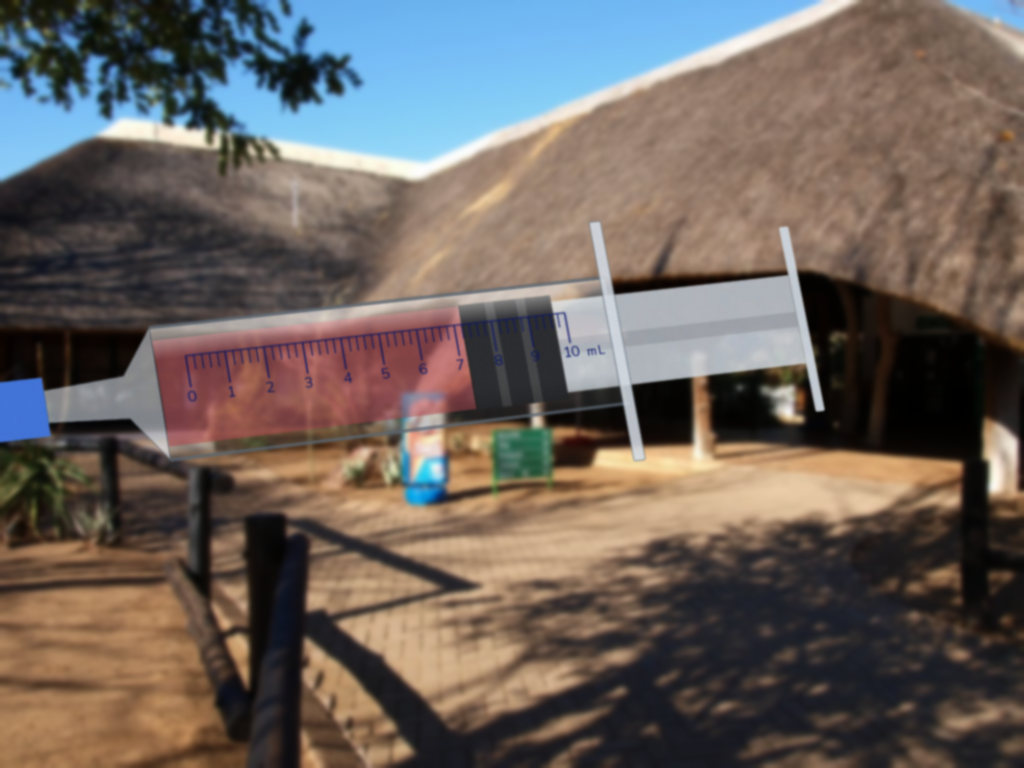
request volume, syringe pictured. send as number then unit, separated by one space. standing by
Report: 7.2 mL
